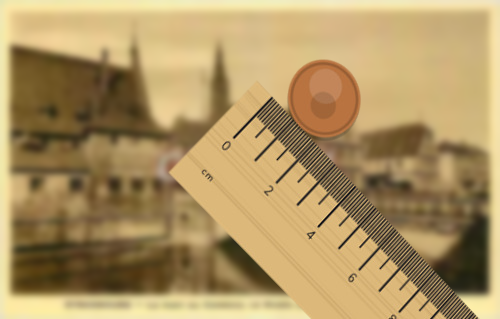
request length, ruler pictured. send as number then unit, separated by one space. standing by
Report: 2.5 cm
